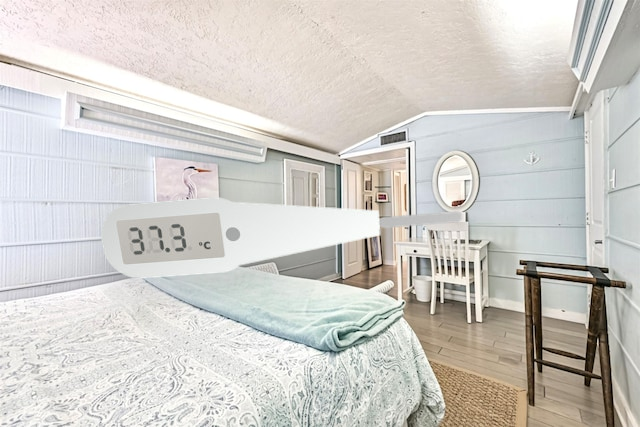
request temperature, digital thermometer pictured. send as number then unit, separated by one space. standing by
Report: 37.3 °C
